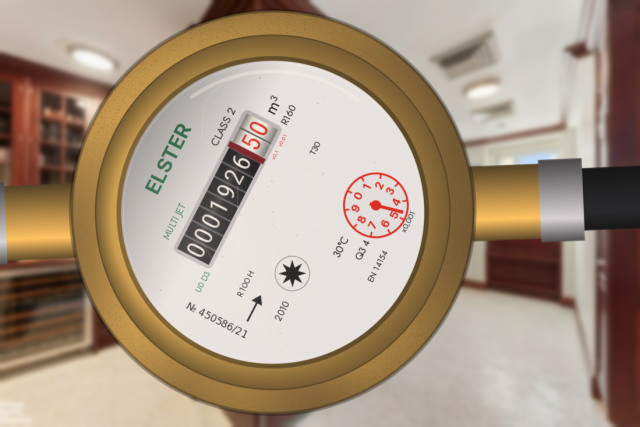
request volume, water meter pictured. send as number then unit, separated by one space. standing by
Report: 1926.504 m³
